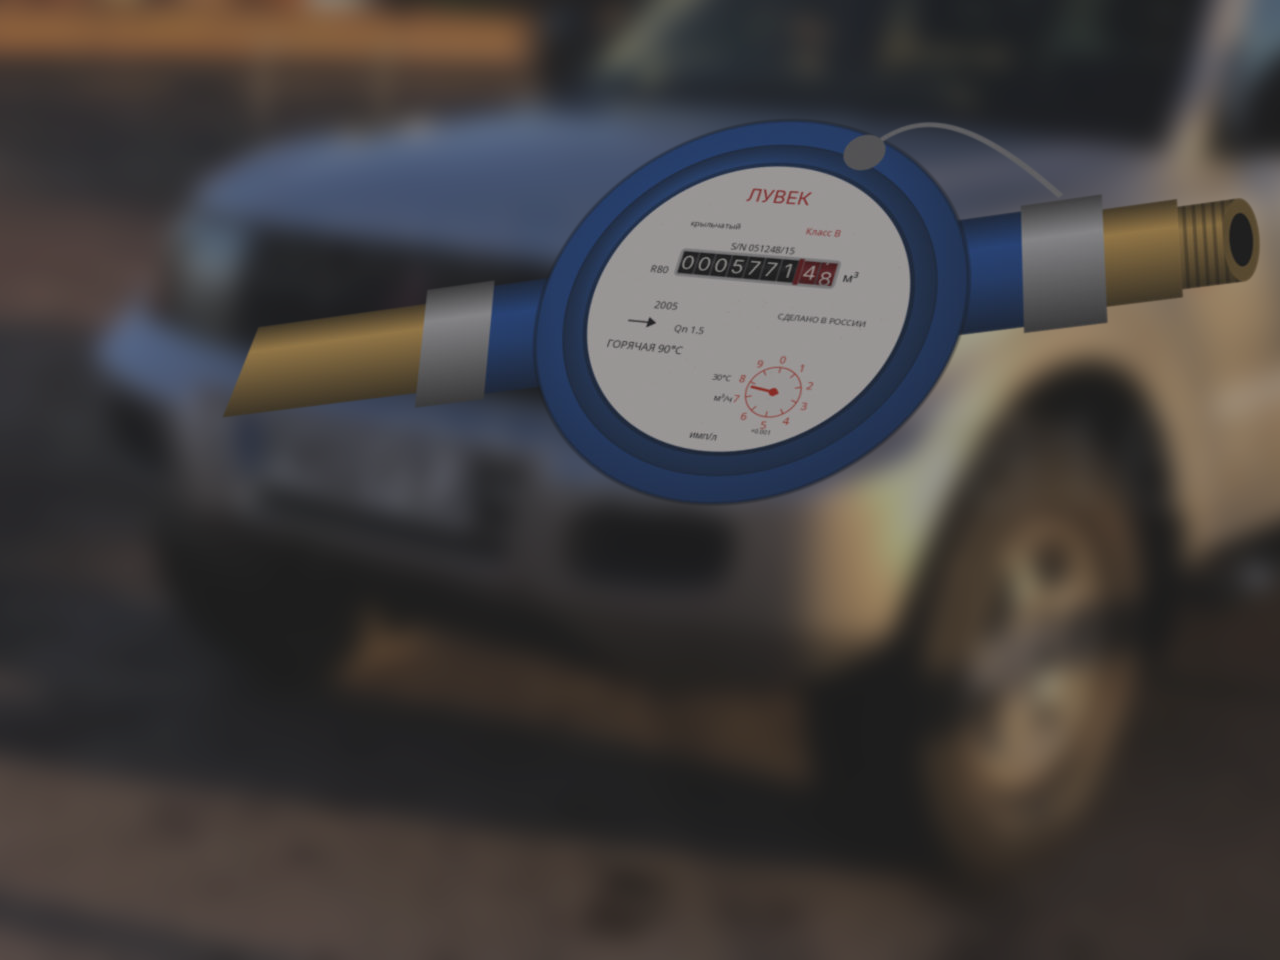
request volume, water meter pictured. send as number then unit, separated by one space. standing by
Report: 5771.477 m³
